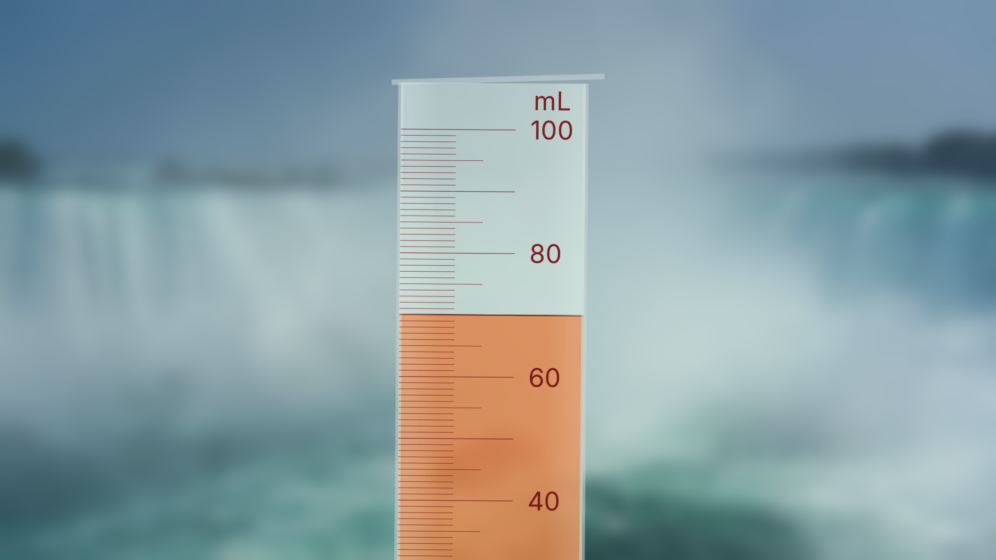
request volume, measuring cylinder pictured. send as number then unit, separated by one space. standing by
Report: 70 mL
